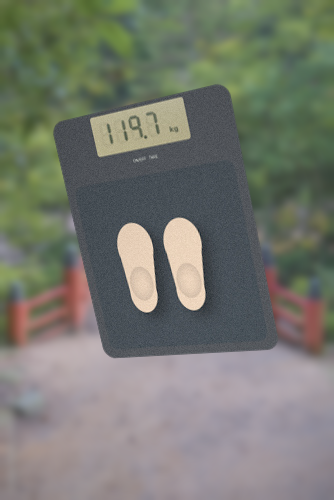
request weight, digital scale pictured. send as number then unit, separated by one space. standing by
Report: 119.7 kg
